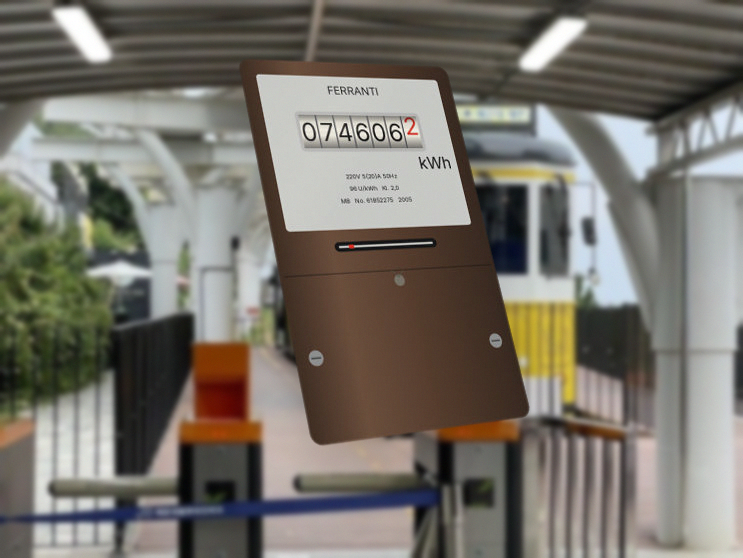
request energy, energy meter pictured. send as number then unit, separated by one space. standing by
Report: 74606.2 kWh
